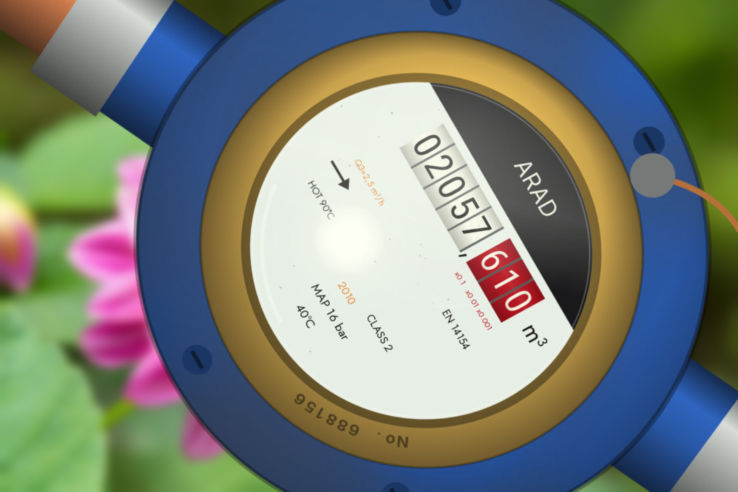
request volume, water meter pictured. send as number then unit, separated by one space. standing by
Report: 2057.610 m³
